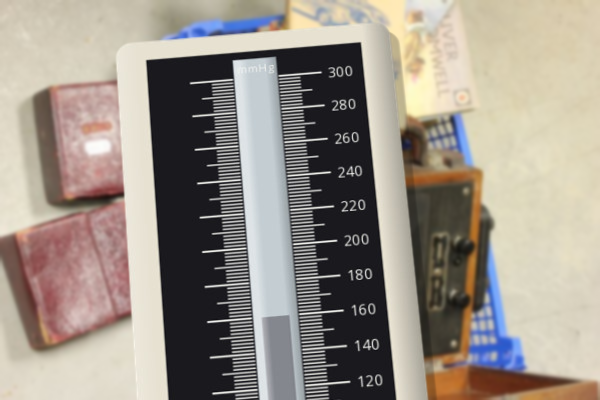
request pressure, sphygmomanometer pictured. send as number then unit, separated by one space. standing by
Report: 160 mmHg
